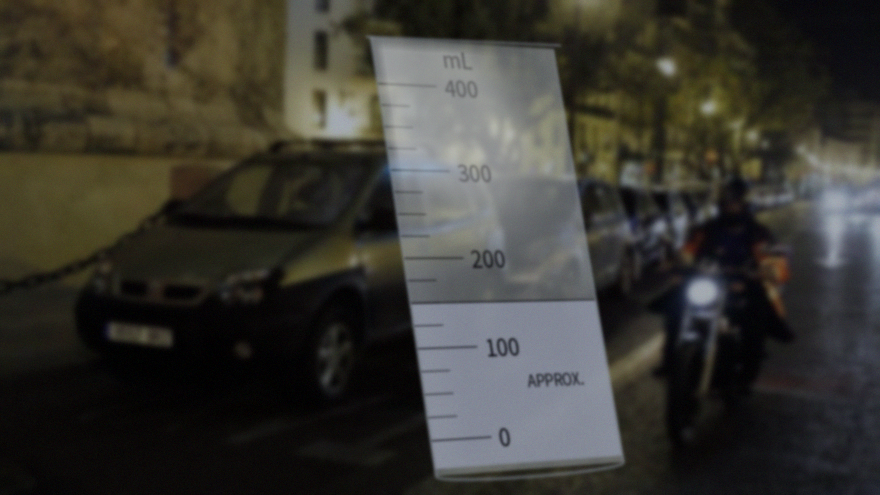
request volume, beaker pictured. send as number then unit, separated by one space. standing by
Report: 150 mL
